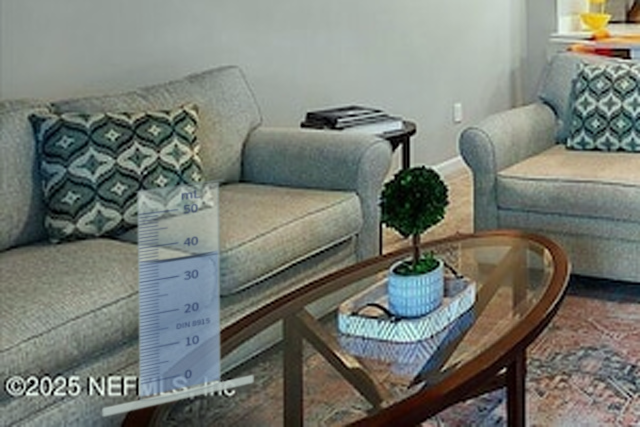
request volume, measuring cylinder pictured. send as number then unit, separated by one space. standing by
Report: 35 mL
